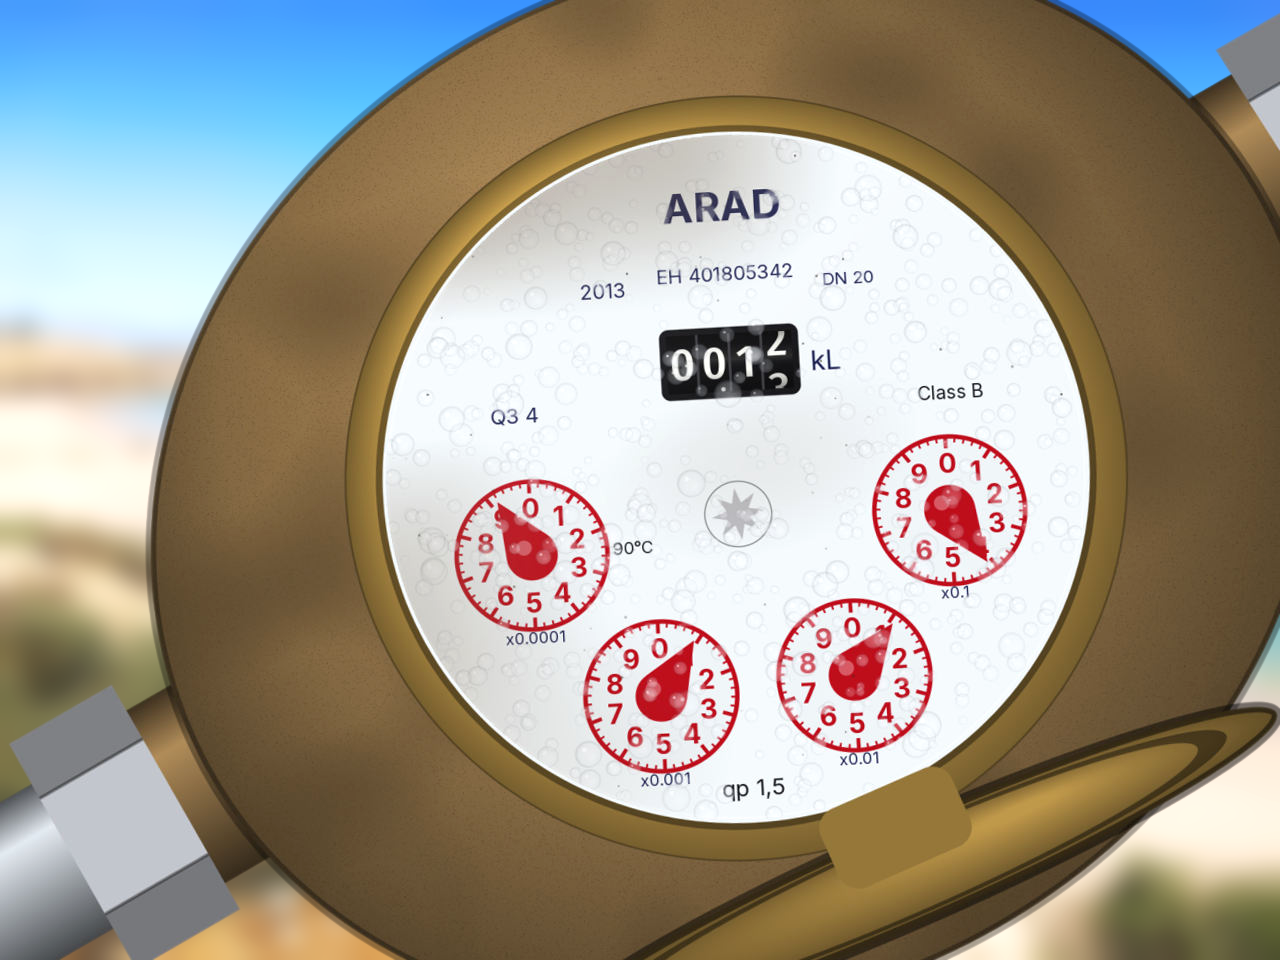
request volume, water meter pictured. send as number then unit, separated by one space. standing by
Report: 12.4109 kL
